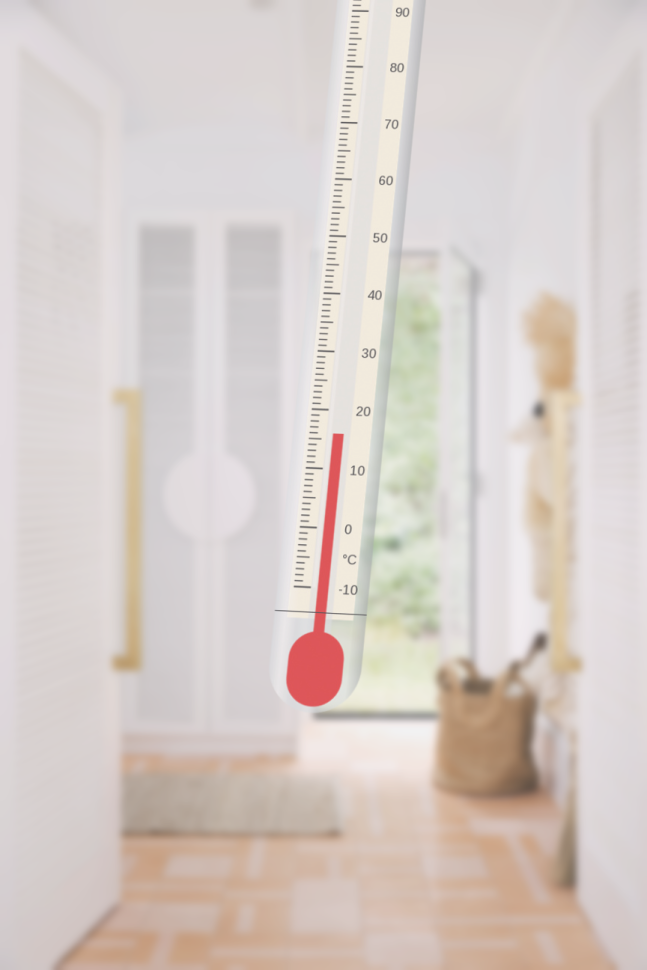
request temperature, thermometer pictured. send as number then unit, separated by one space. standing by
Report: 16 °C
